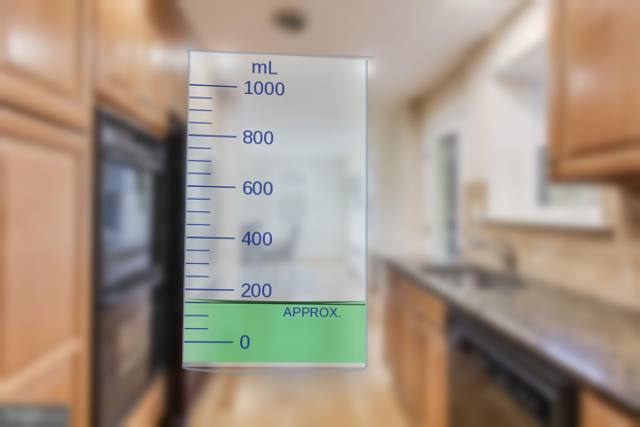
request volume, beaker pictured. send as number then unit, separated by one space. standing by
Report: 150 mL
